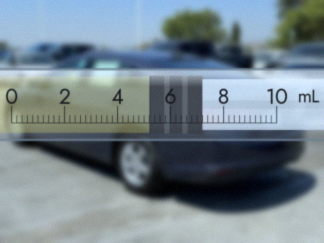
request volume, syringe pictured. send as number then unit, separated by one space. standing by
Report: 5.2 mL
